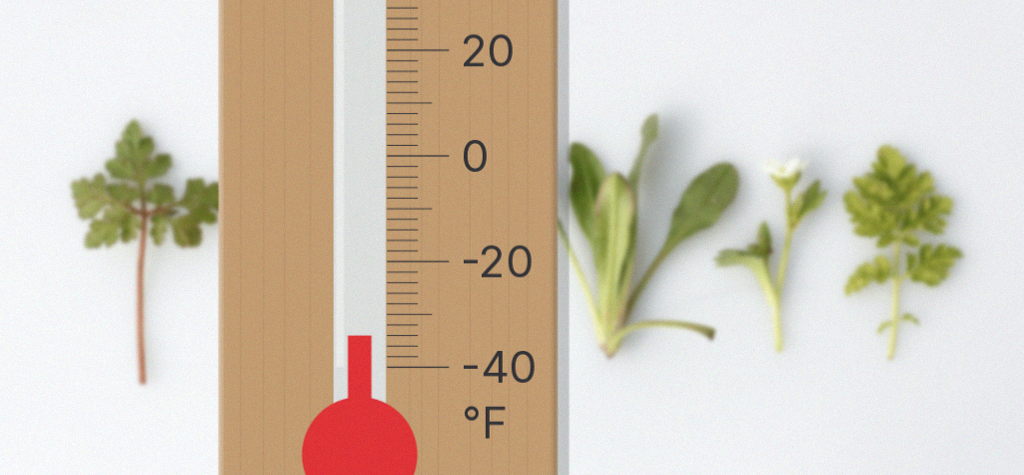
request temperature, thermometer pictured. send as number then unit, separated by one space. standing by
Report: -34 °F
